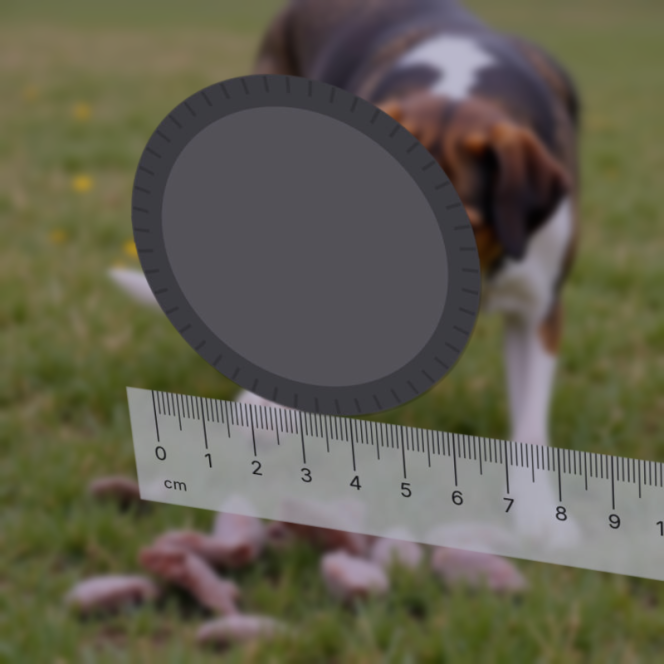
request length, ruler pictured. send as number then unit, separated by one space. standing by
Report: 6.7 cm
